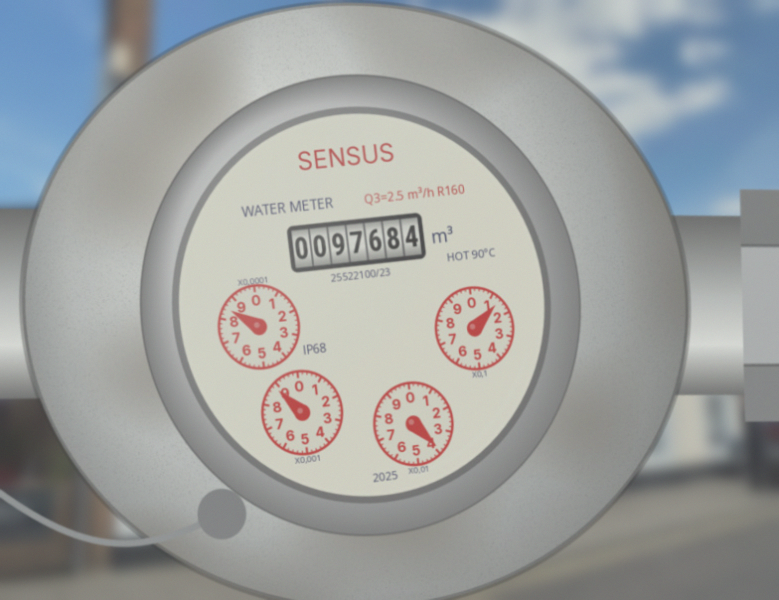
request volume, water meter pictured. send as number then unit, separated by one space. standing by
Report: 97684.1388 m³
